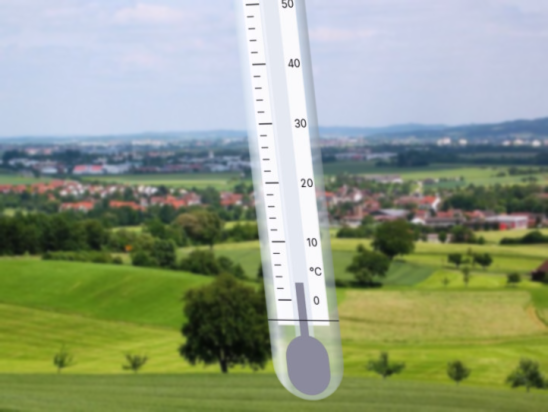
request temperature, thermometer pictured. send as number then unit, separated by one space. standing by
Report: 3 °C
